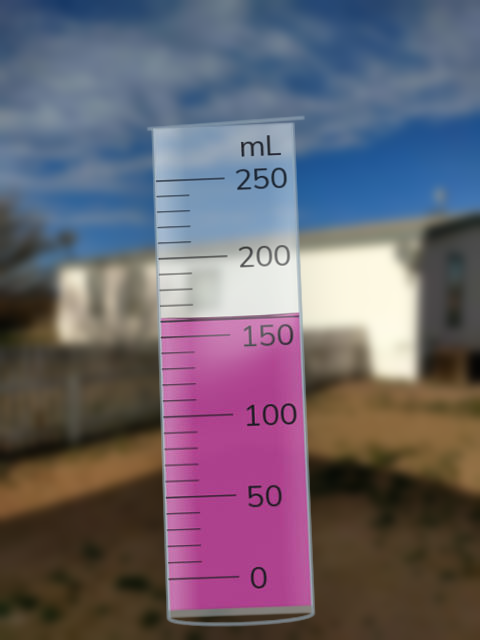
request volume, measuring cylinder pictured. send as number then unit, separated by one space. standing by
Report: 160 mL
